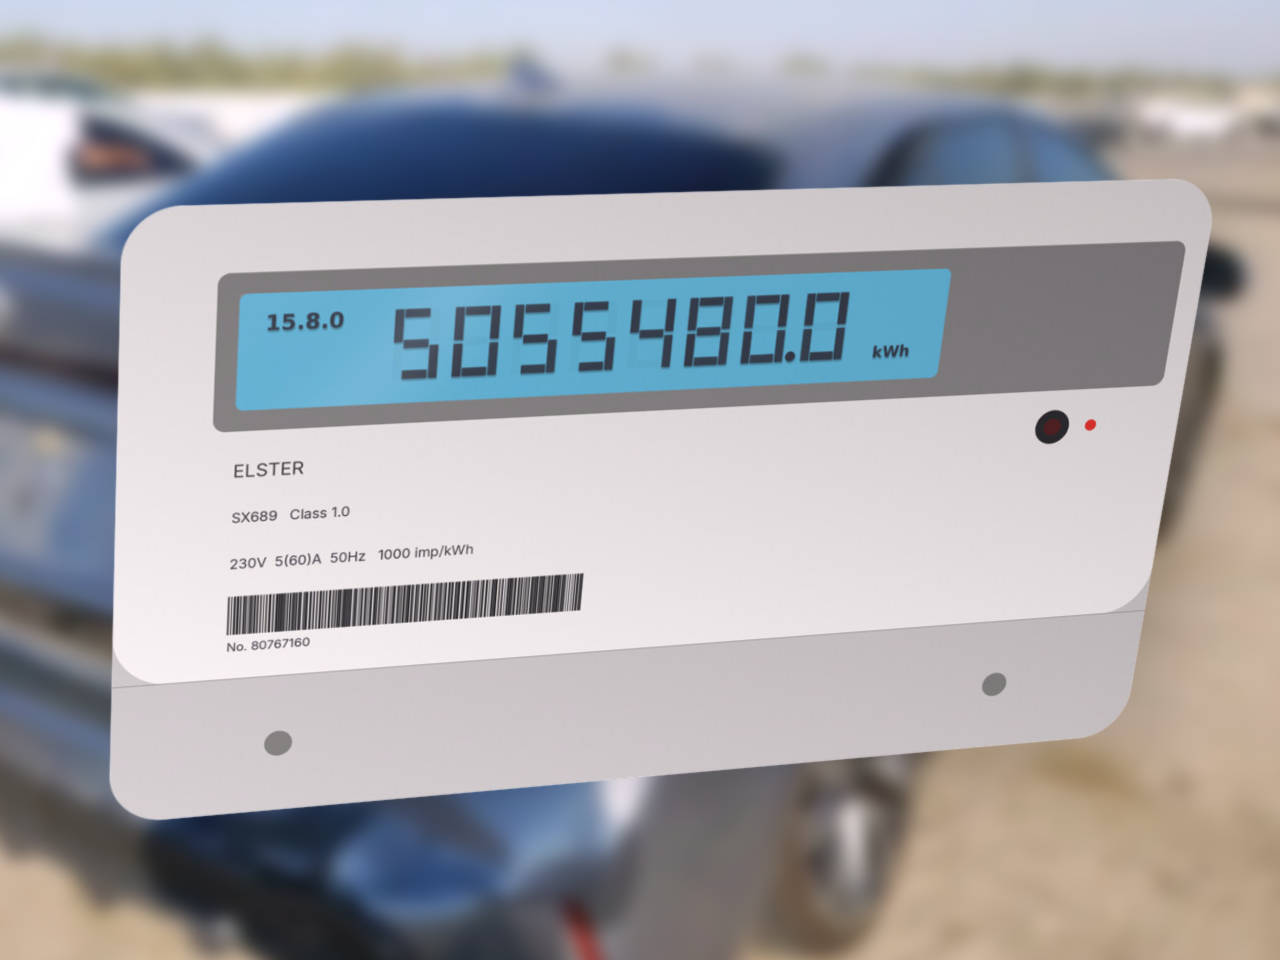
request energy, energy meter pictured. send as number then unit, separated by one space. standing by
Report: 5055480.0 kWh
